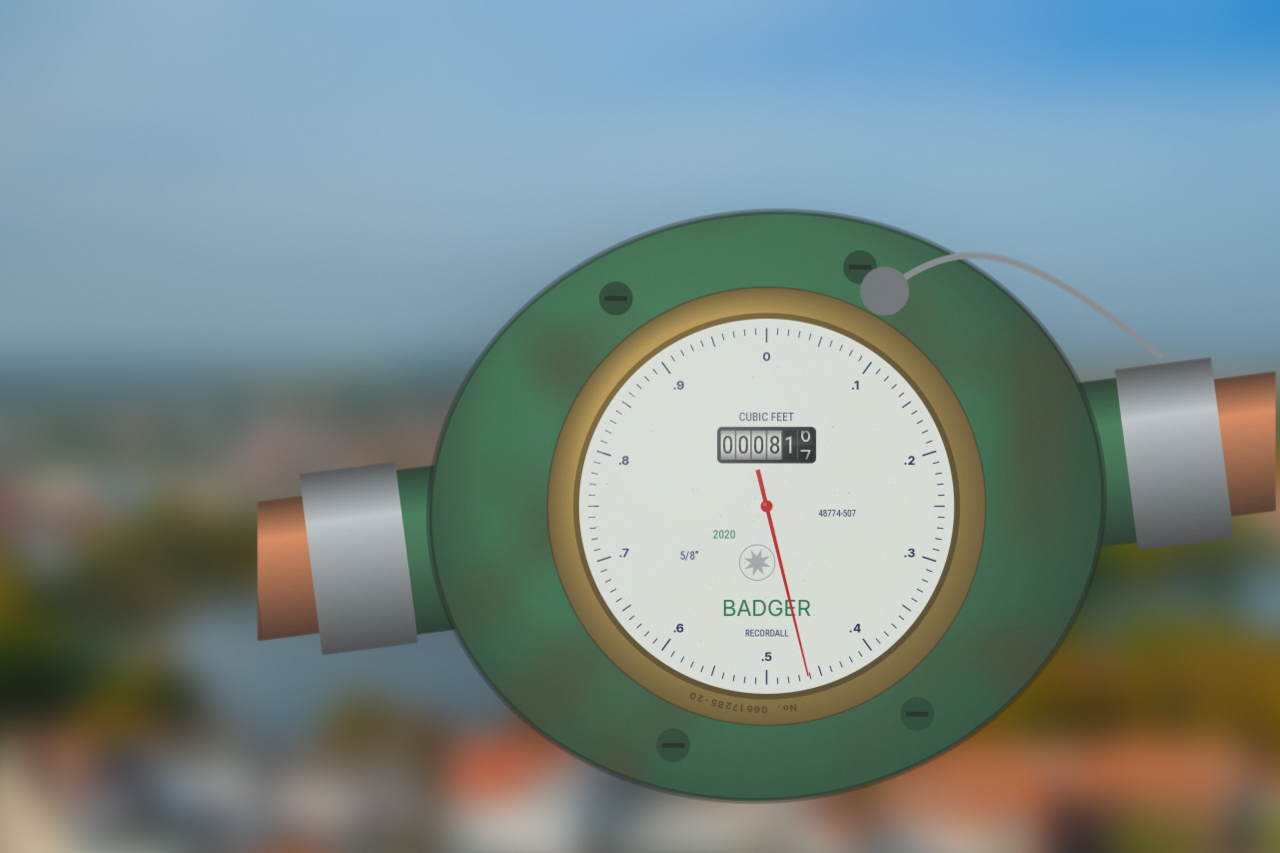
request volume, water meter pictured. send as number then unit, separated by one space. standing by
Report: 816.46 ft³
